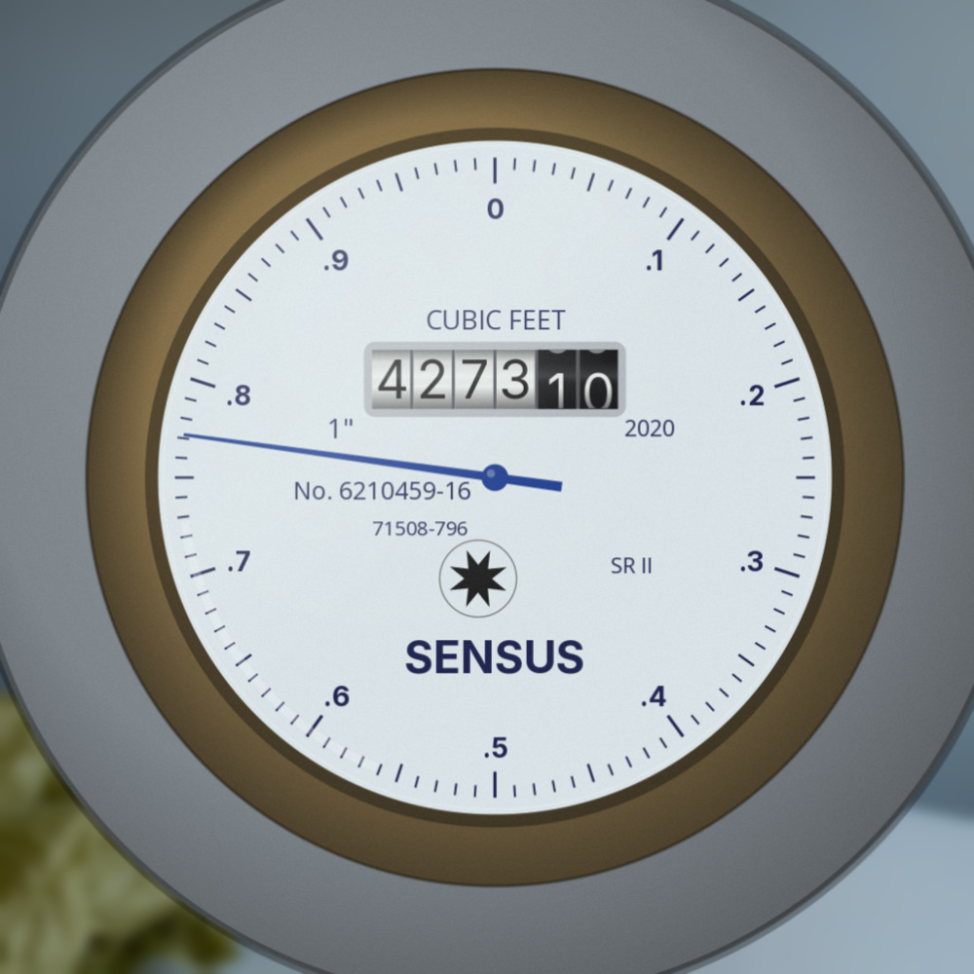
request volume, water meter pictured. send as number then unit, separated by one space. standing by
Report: 427309.77 ft³
